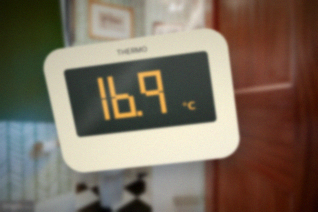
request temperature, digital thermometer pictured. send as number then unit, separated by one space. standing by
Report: 16.9 °C
